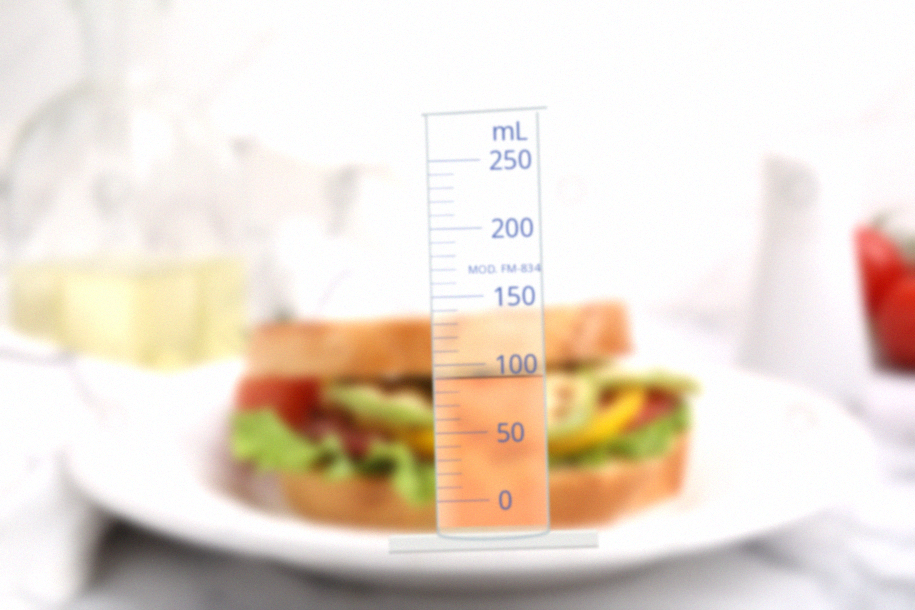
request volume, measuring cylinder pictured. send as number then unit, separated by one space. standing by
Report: 90 mL
